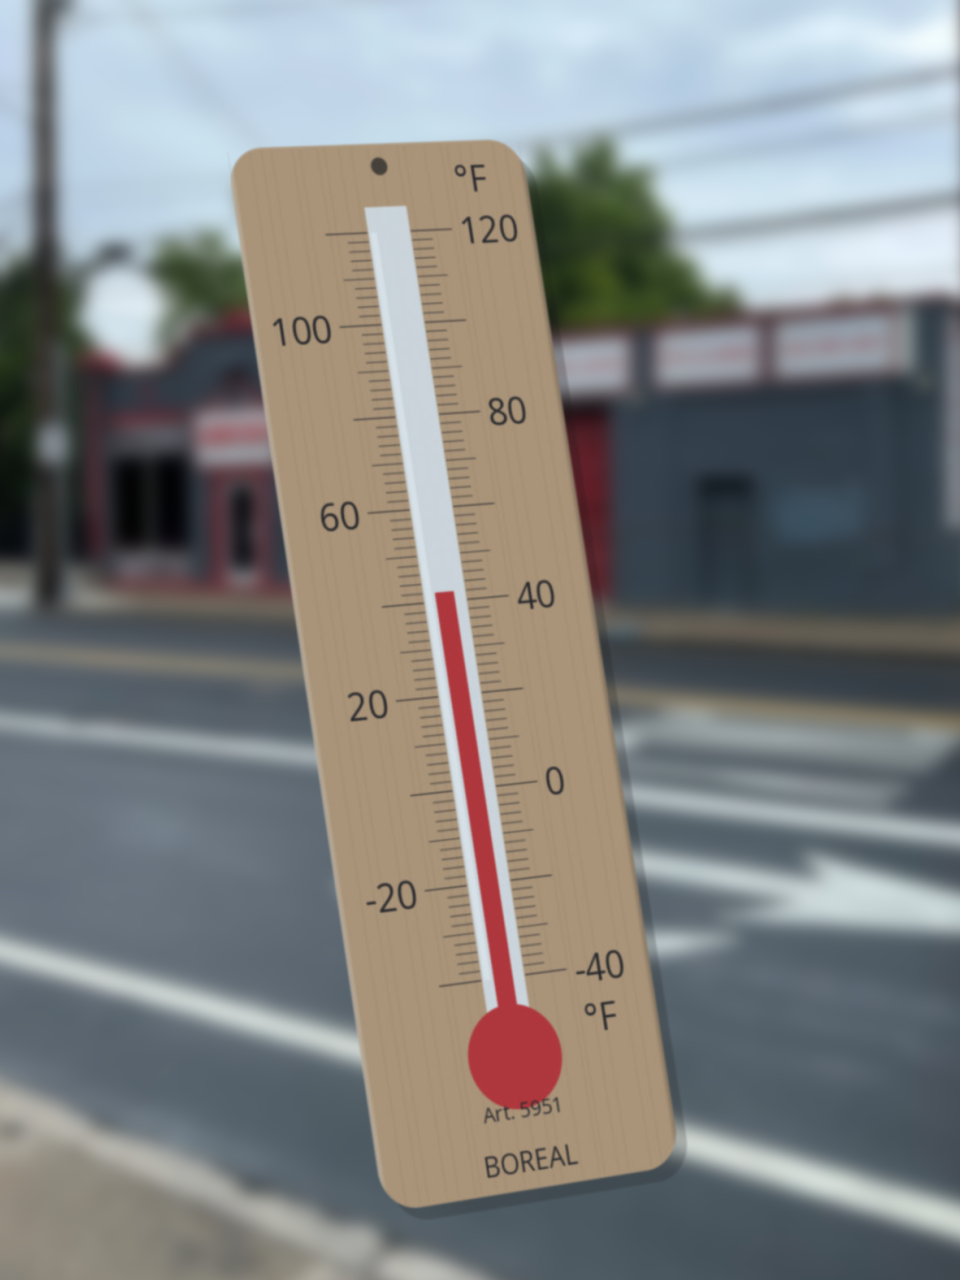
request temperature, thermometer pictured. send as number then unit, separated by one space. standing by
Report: 42 °F
